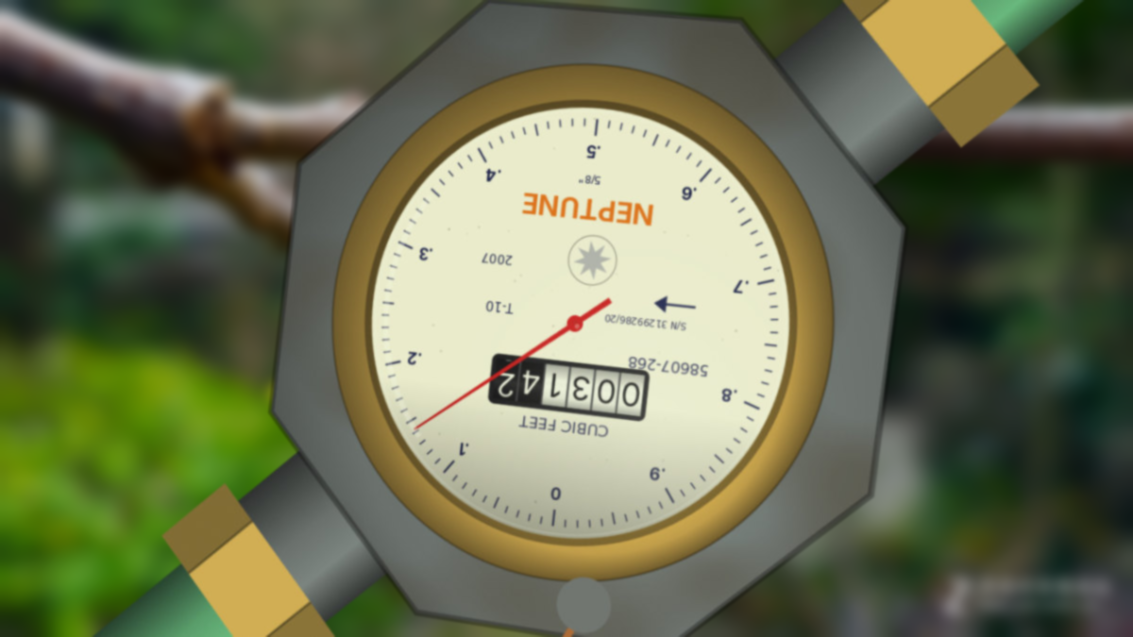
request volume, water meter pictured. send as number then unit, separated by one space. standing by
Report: 3142.14 ft³
